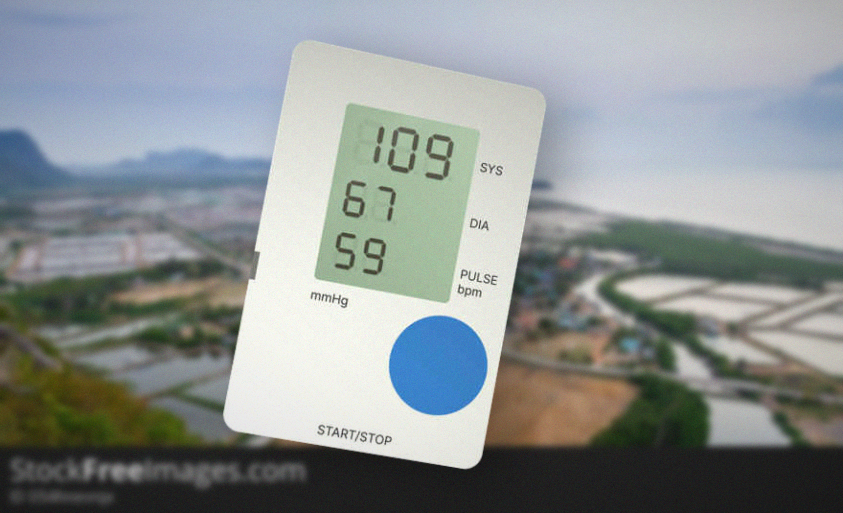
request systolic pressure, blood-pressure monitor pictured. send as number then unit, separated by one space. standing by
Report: 109 mmHg
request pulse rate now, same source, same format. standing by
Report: 59 bpm
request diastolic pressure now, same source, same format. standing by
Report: 67 mmHg
